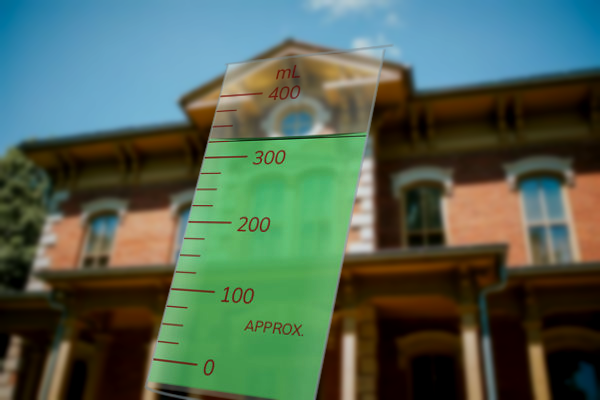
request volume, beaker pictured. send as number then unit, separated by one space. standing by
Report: 325 mL
